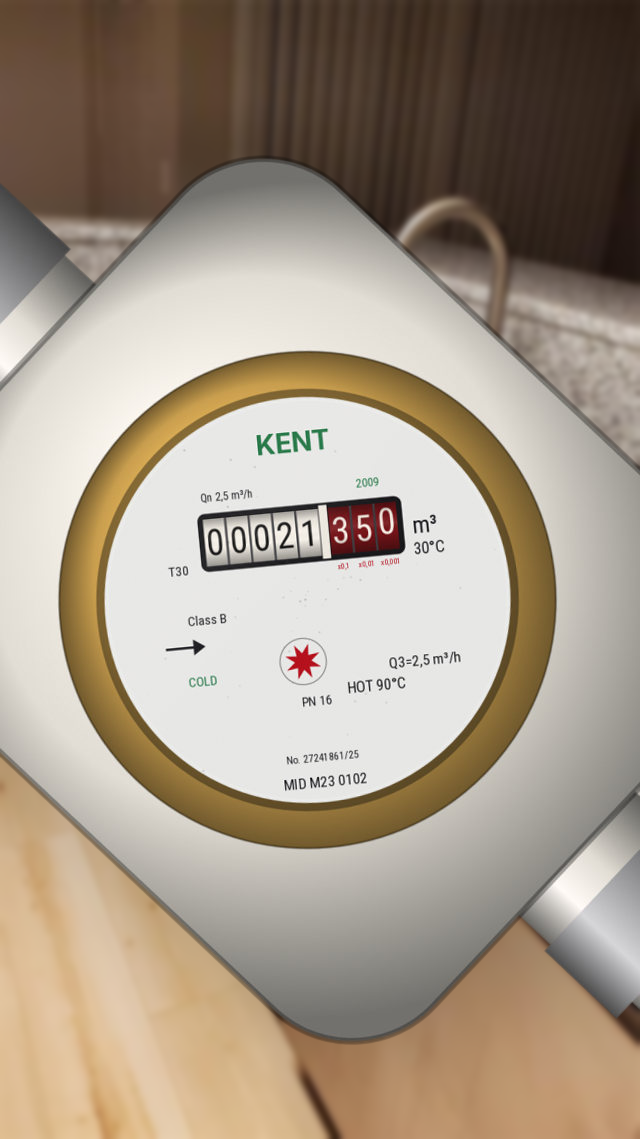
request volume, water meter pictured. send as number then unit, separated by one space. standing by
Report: 21.350 m³
